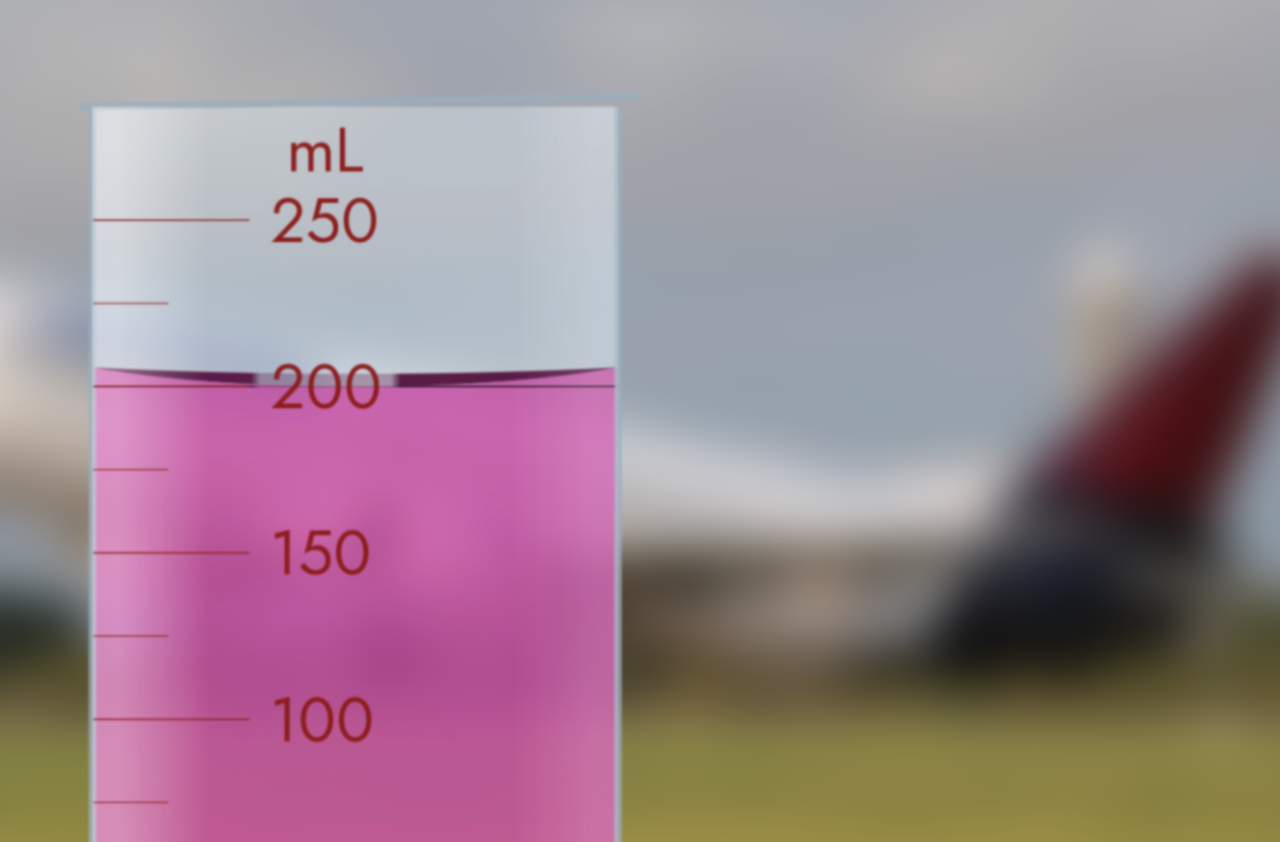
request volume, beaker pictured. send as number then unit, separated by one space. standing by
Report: 200 mL
